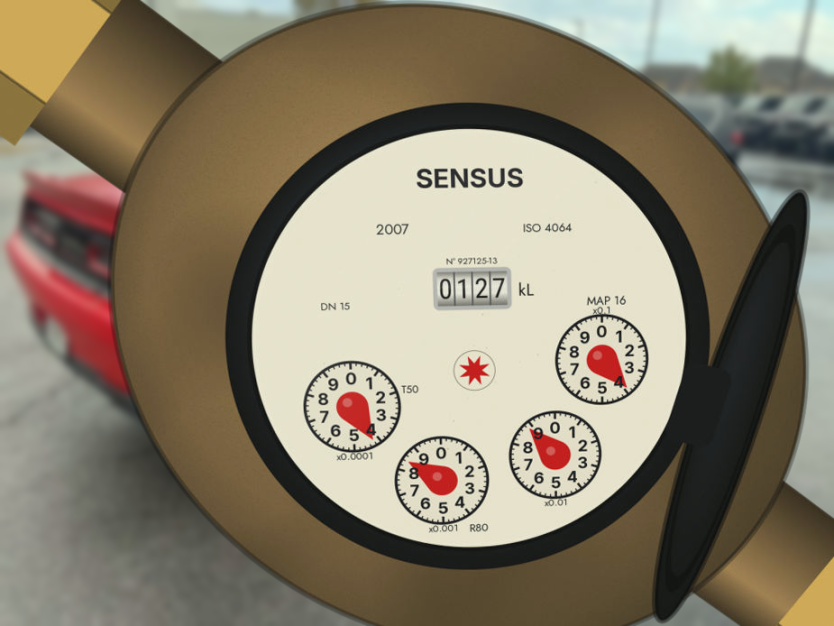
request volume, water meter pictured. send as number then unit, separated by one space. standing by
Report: 127.3884 kL
